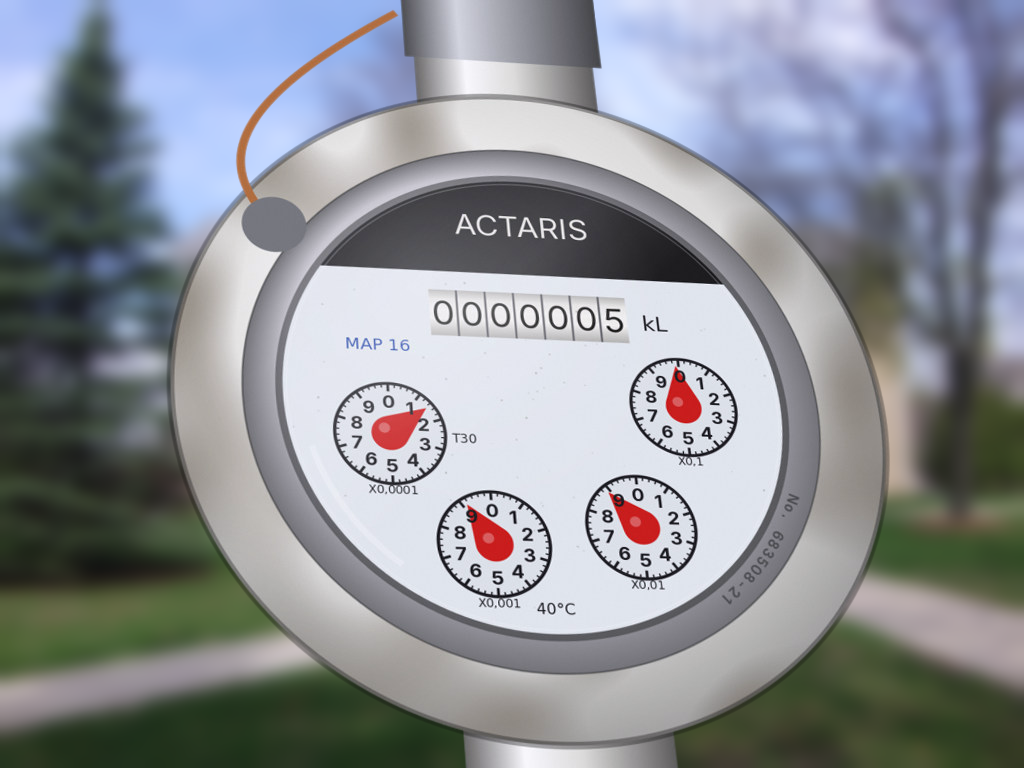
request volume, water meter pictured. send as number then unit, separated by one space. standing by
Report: 4.9891 kL
